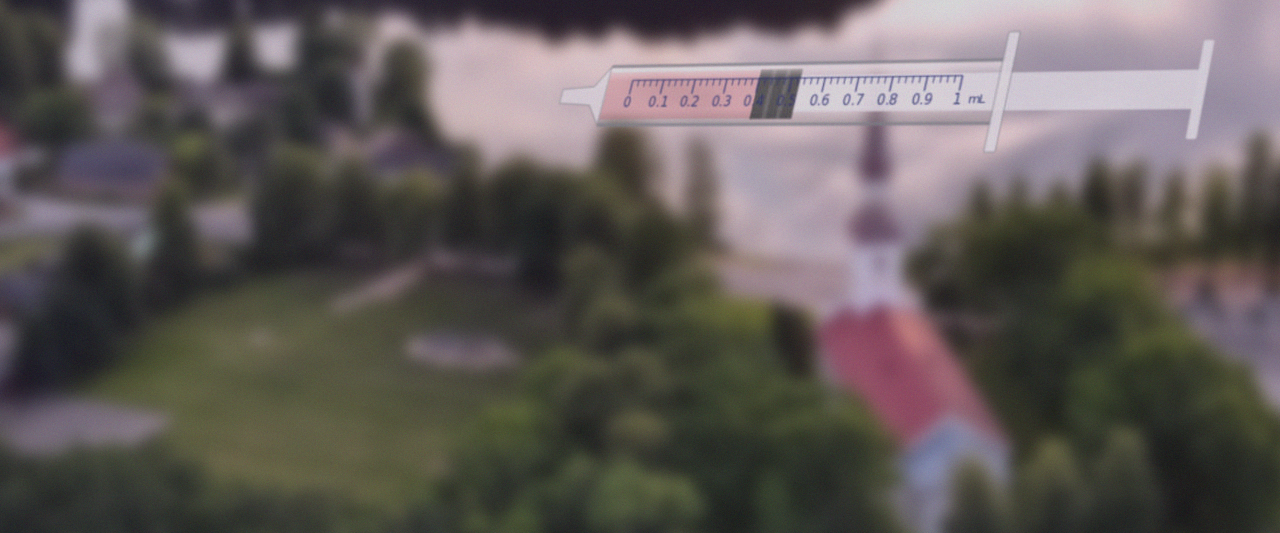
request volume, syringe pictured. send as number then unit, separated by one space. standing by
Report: 0.4 mL
